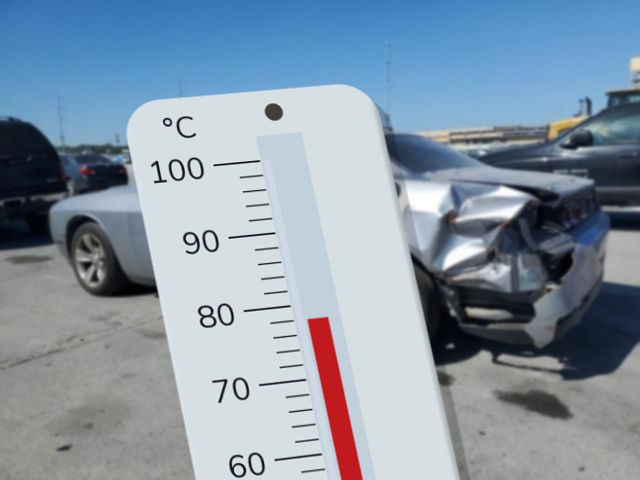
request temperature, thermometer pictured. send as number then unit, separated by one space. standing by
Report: 78 °C
